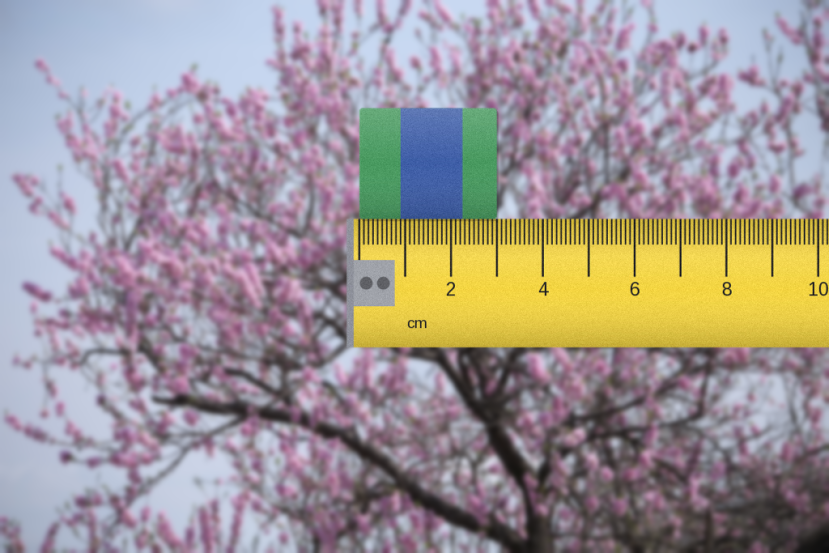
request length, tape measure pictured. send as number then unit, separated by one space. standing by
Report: 3 cm
